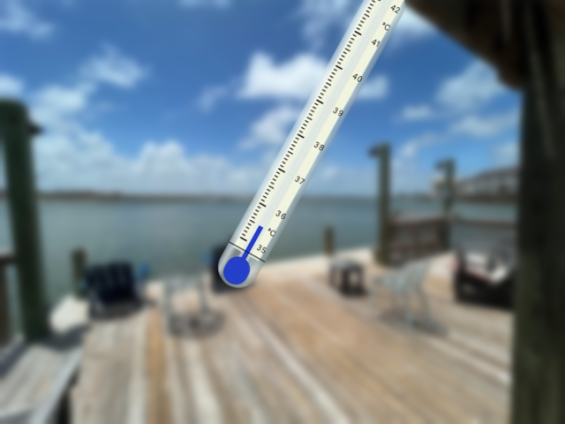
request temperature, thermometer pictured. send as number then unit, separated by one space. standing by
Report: 35.5 °C
